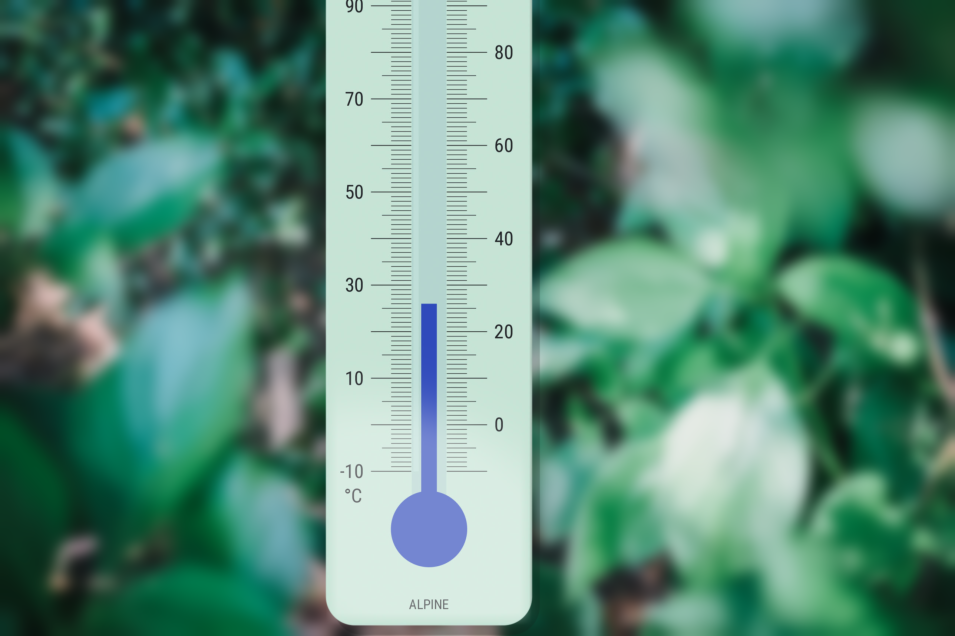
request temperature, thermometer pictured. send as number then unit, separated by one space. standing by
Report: 26 °C
